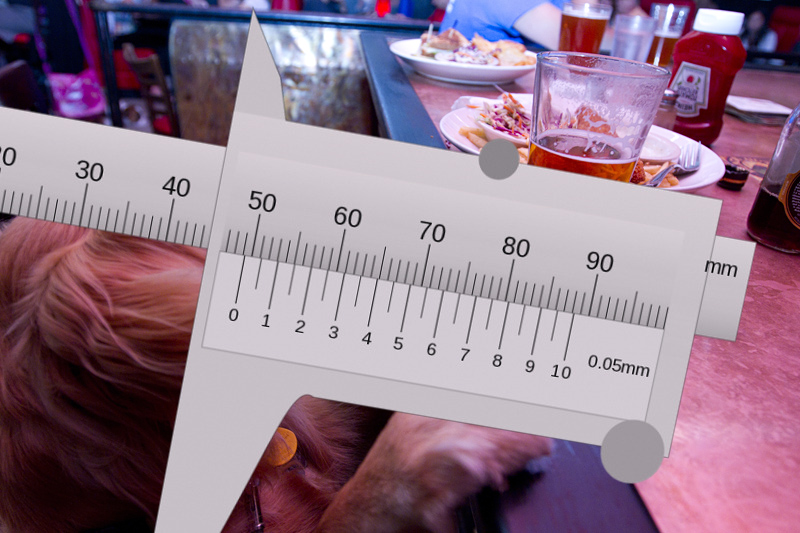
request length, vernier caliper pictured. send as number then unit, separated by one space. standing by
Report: 49.2 mm
